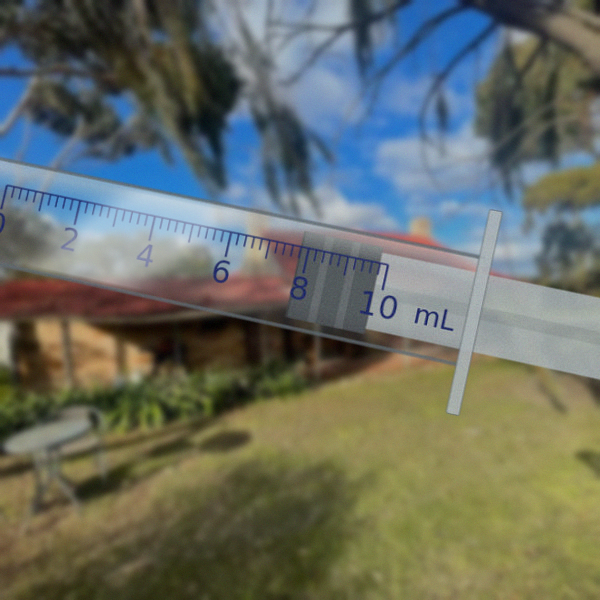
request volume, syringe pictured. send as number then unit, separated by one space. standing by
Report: 7.8 mL
